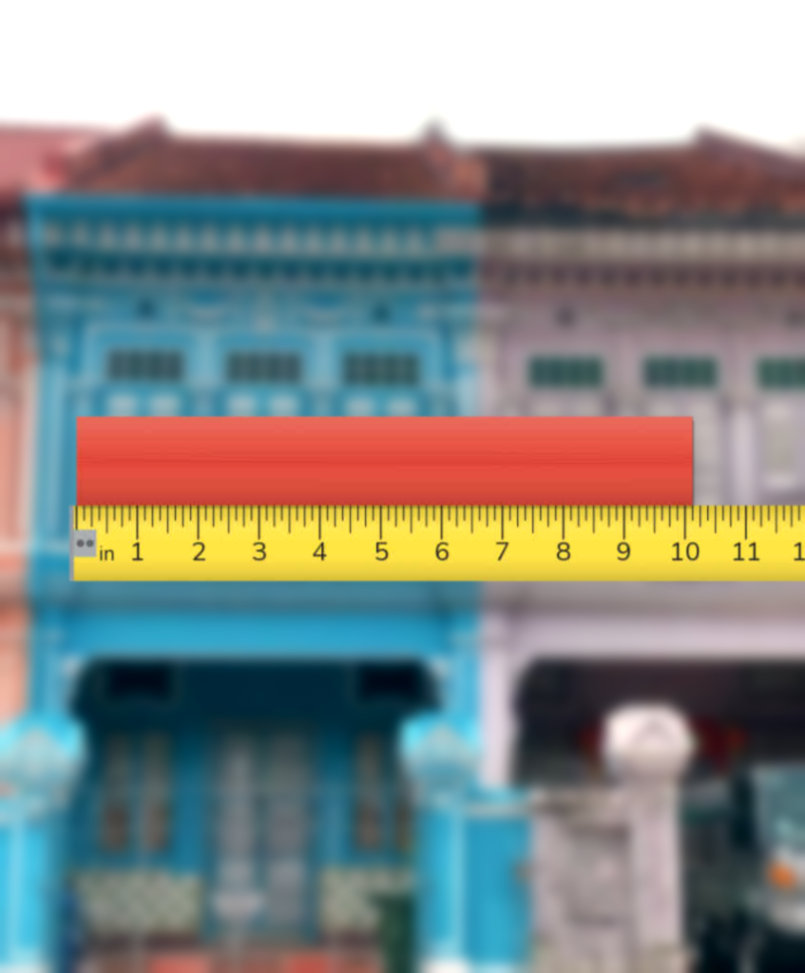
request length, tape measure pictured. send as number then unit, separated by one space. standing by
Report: 10.125 in
